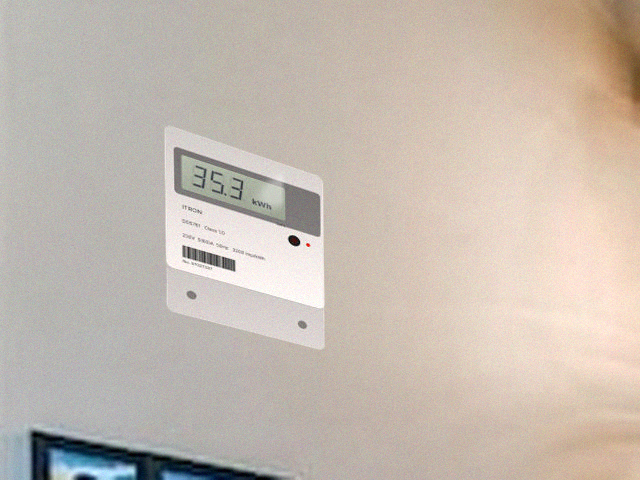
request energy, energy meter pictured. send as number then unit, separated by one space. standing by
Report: 35.3 kWh
